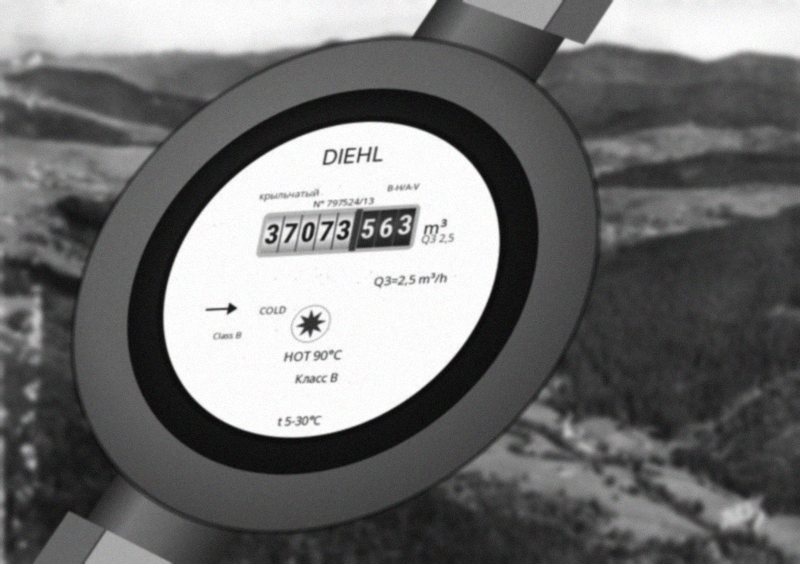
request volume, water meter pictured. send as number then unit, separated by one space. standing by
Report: 37073.563 m³
